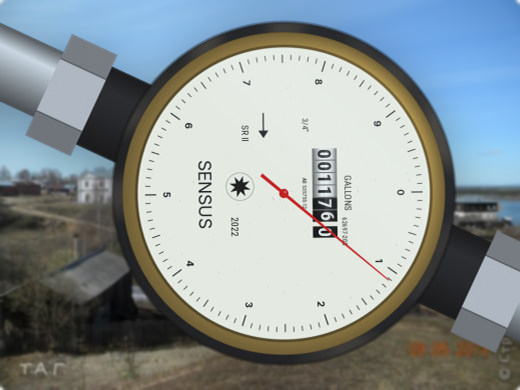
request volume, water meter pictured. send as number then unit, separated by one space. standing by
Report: 11761.1 gal
